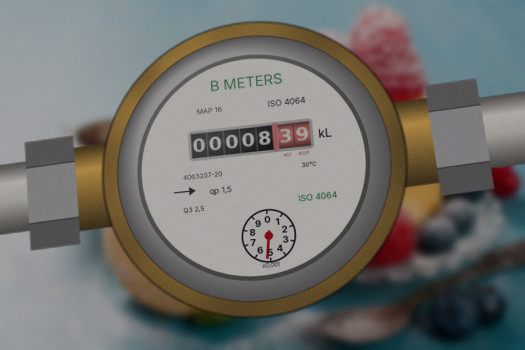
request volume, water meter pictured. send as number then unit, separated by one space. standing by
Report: 8.395 kL
